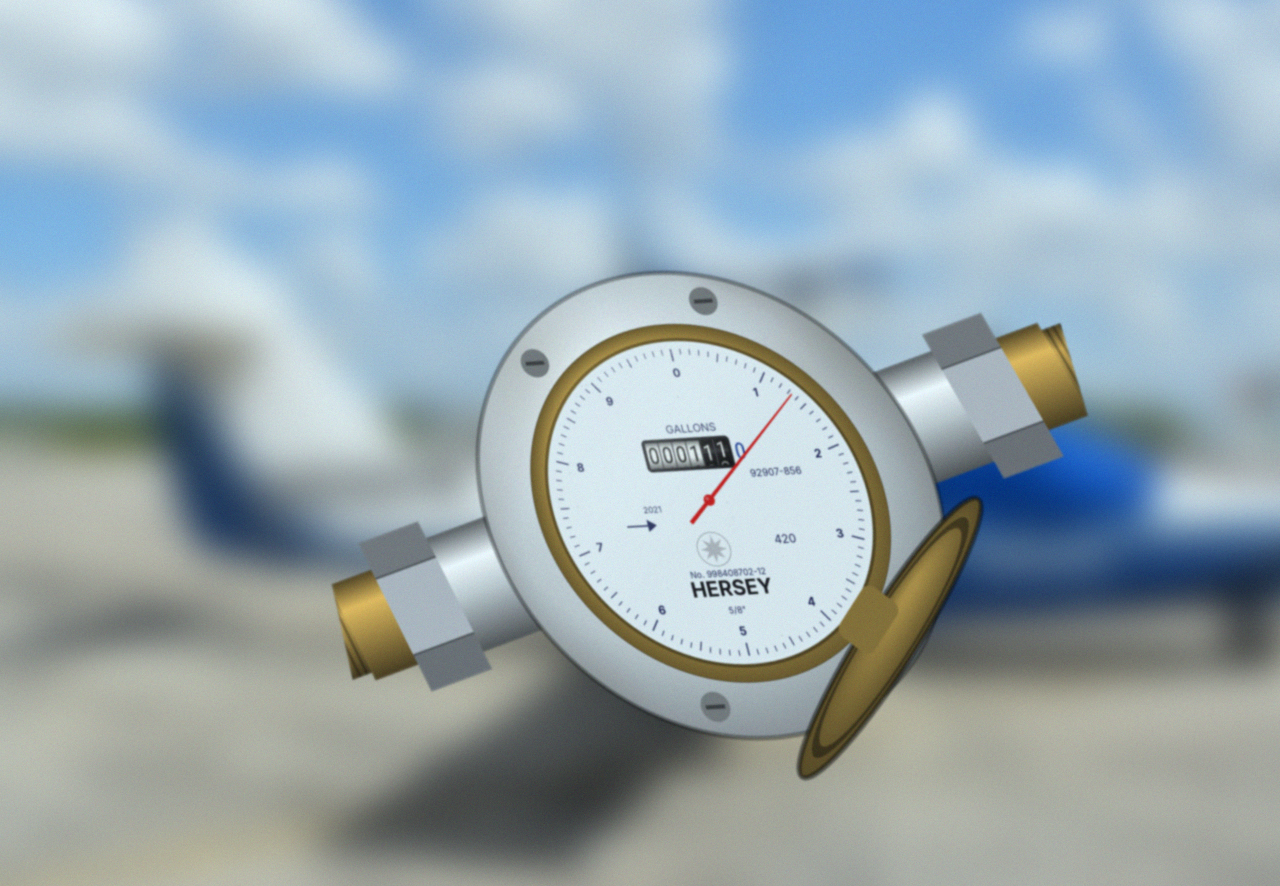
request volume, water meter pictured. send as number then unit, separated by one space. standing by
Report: 1111.3 gal
